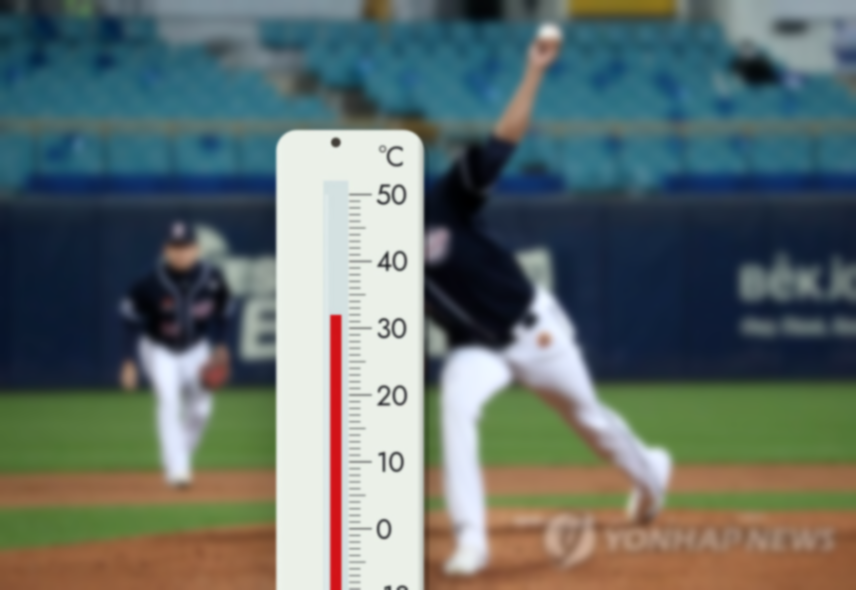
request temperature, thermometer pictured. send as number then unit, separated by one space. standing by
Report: 32 °C
